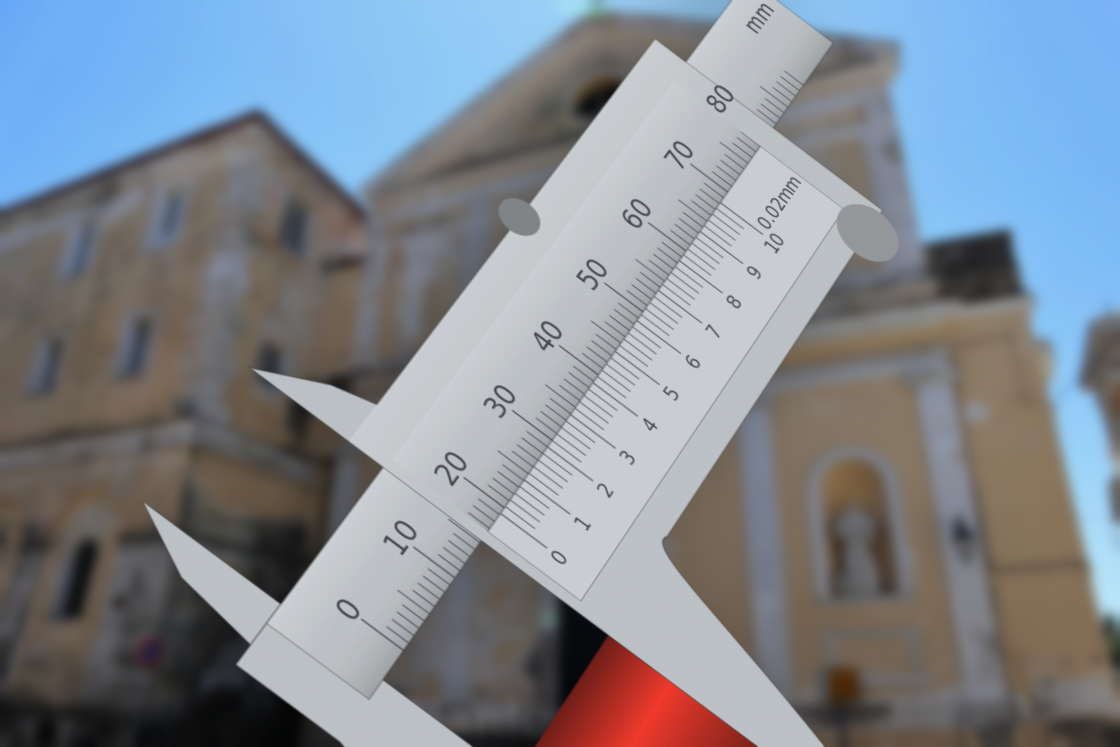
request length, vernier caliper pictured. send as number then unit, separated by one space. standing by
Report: 19.2 mm
